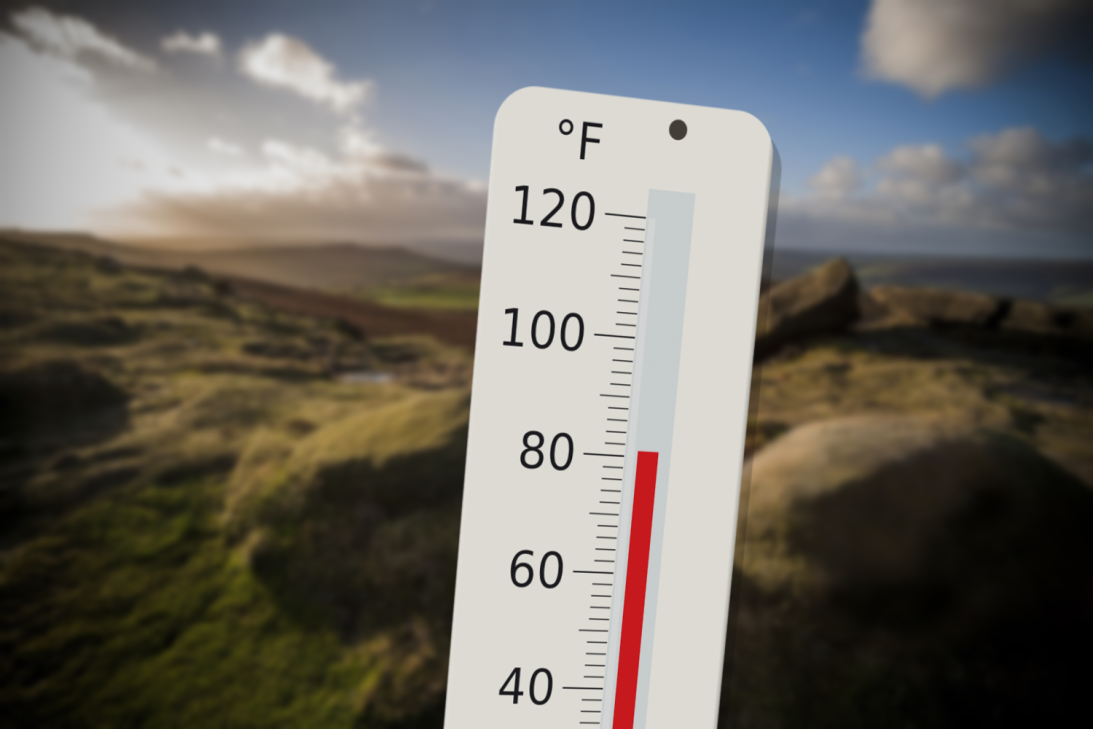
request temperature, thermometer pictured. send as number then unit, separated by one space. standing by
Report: 81 °F
